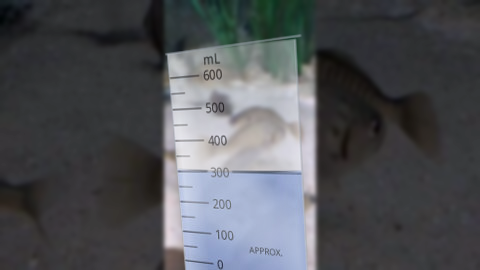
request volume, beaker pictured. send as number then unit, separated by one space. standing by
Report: 300 mL
